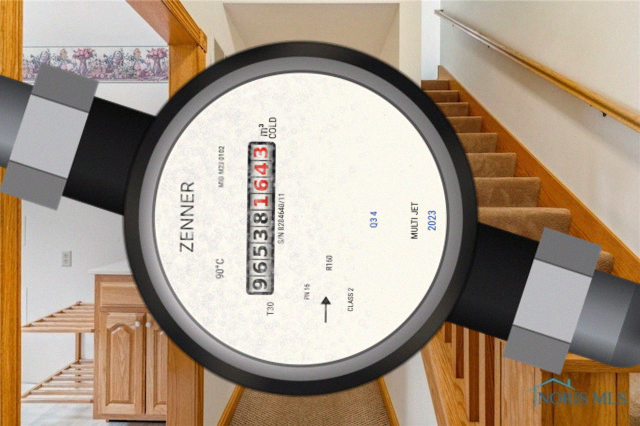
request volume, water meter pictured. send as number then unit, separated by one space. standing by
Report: 96538.1643 m³
